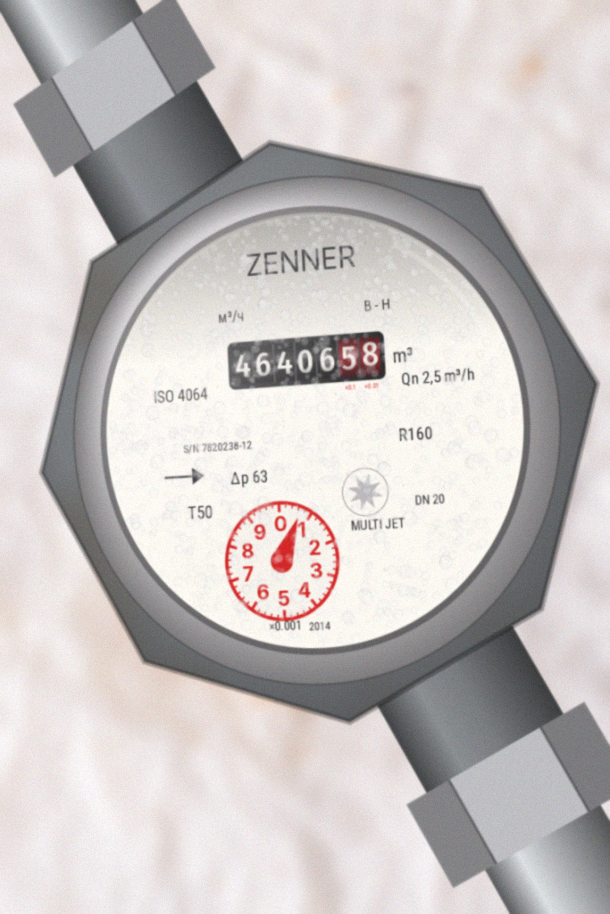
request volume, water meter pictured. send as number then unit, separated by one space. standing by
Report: 46406.580 m³
